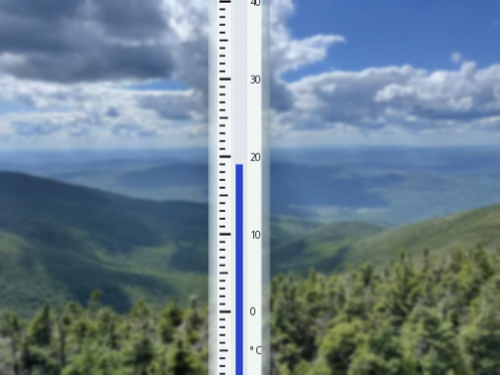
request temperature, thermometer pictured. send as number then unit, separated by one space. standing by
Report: 19 °C
